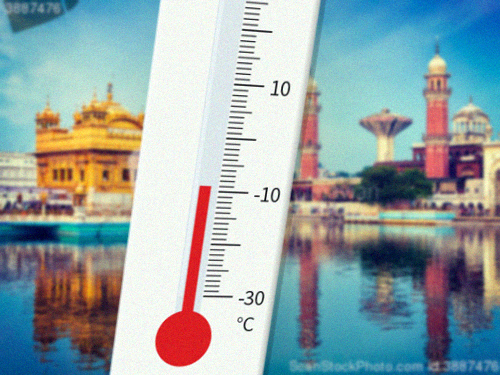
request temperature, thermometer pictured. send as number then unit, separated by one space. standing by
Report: -9 °C
